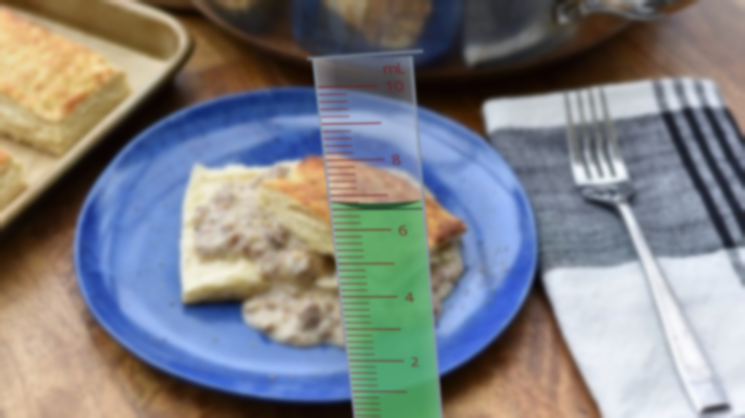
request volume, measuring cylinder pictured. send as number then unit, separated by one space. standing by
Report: 6.6 mL
